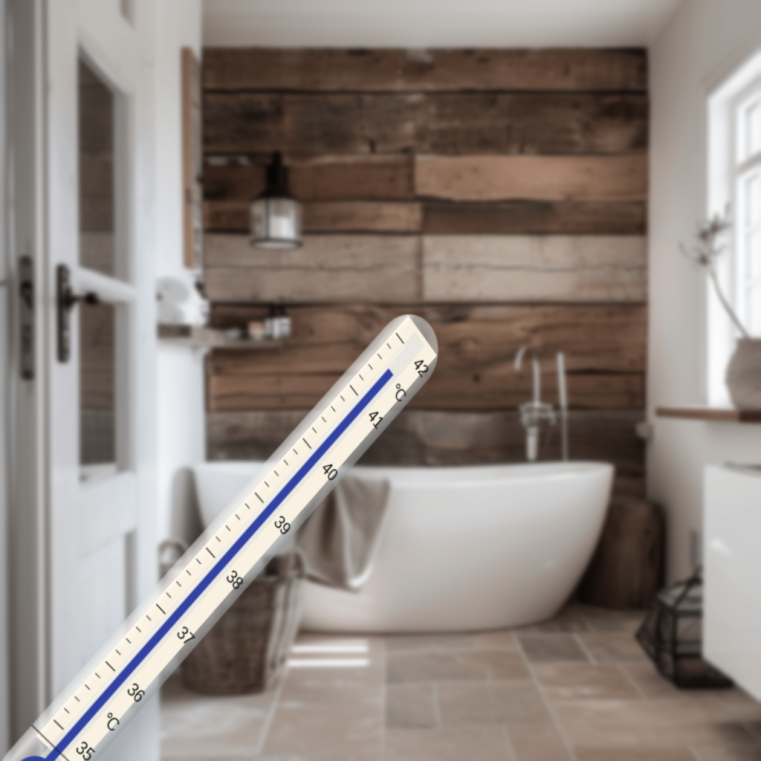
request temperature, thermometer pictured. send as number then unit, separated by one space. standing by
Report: 41.6 °C
